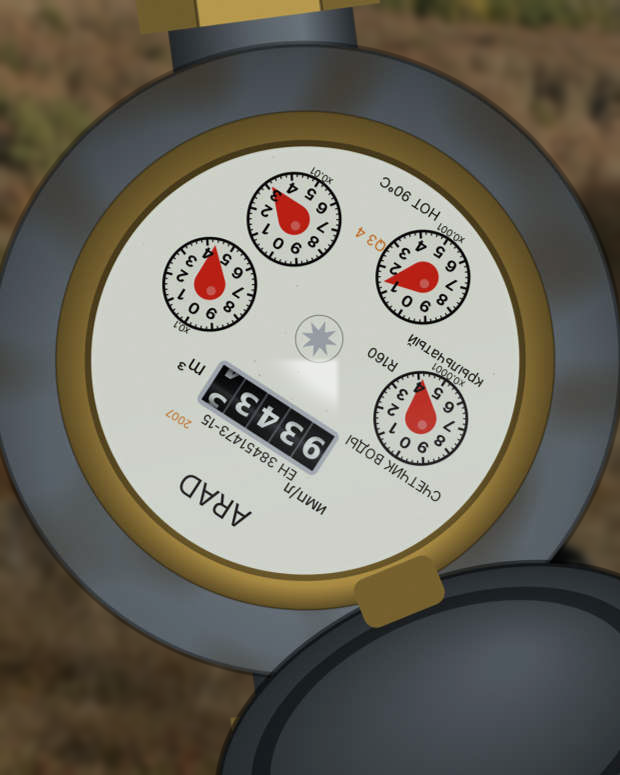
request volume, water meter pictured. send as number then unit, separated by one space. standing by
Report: 93433.4314 m³
